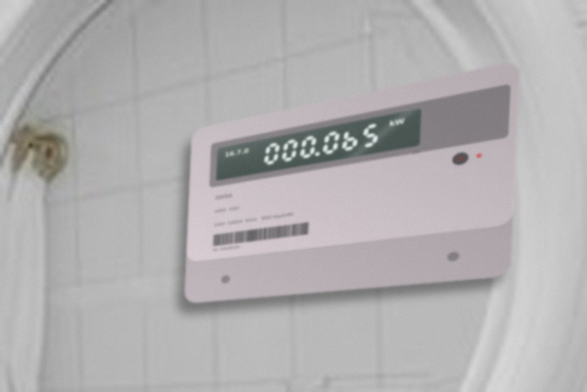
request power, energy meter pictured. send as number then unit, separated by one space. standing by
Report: 0.065 kW
